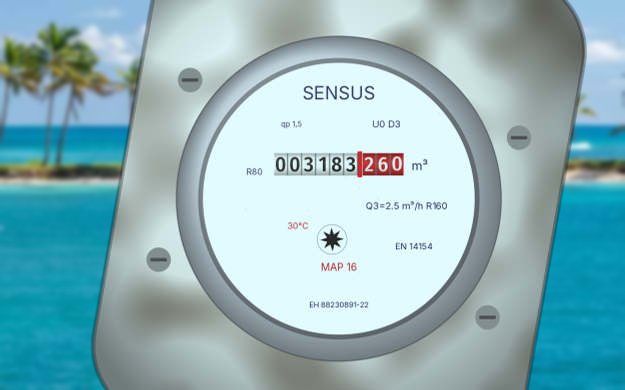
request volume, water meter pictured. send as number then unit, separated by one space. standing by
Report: 3183.260 m³
